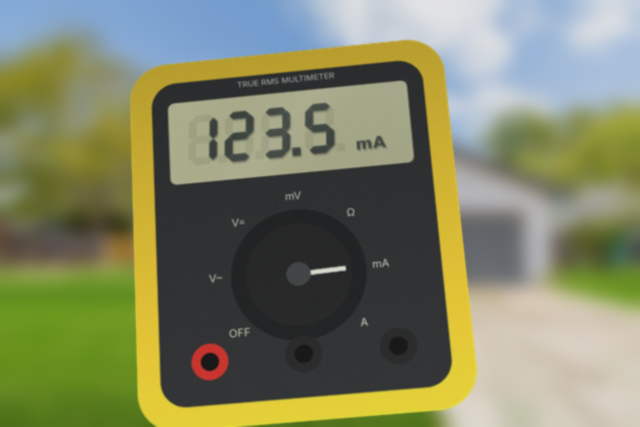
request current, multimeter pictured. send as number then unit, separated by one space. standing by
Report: 123.5 mA
